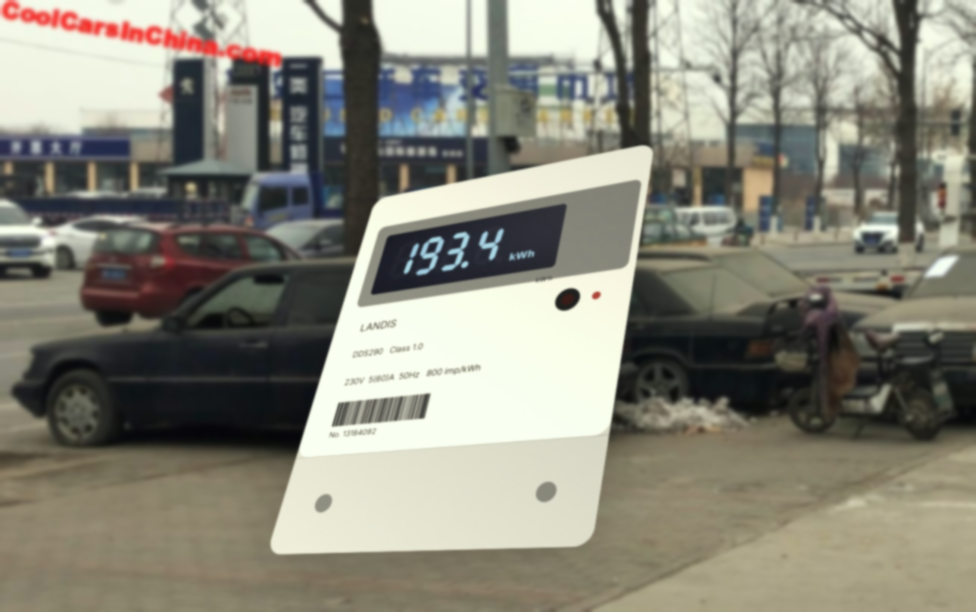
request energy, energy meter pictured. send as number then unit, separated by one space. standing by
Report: 193.4 kWh
